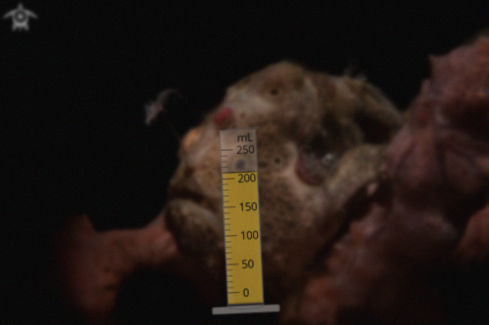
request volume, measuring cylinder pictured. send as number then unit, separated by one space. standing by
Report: 210 mL
